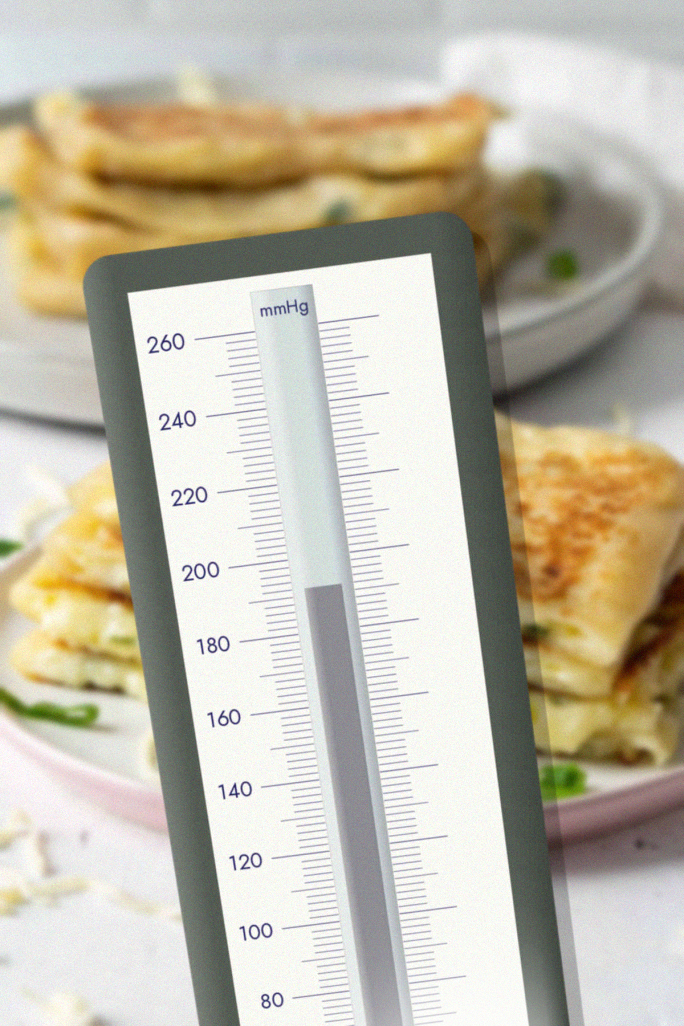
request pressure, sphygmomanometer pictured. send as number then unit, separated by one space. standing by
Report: 192 mmHg
